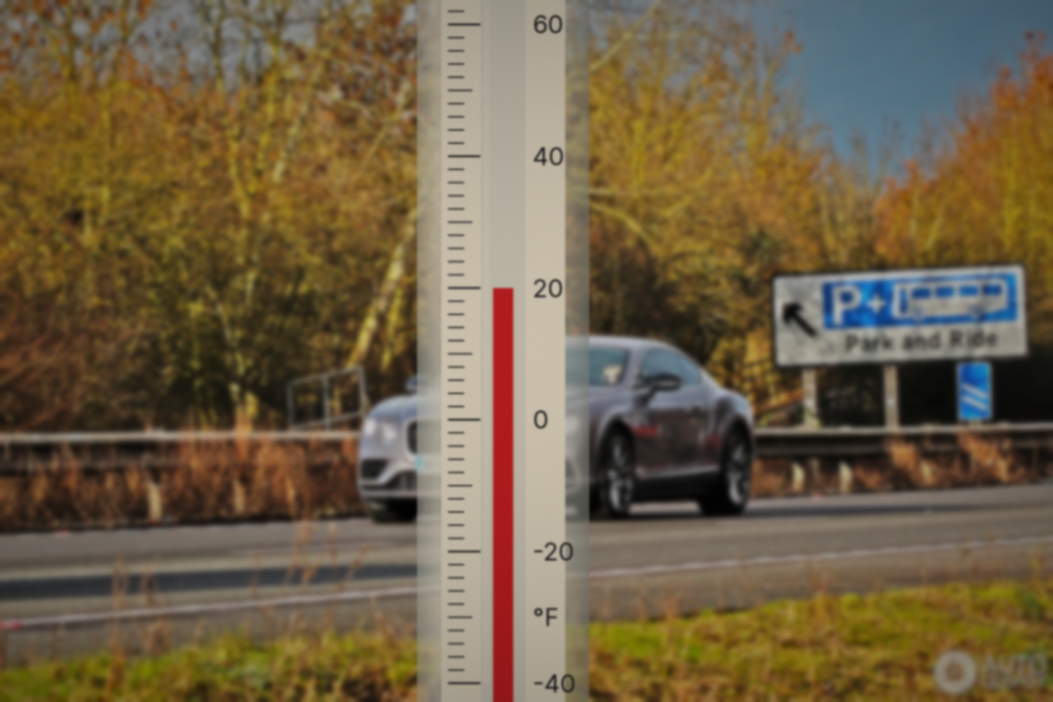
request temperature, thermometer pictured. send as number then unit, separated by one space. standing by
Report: 20 °F
